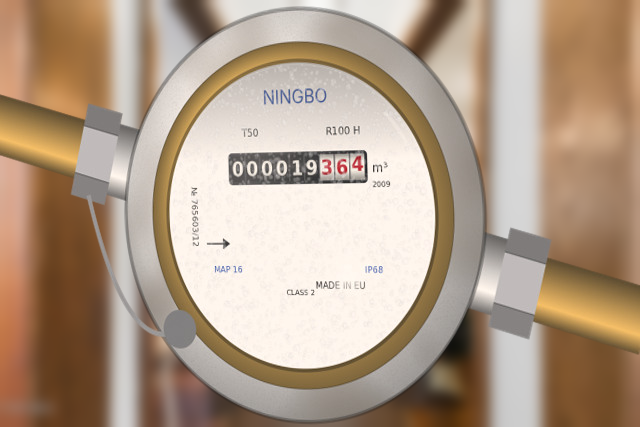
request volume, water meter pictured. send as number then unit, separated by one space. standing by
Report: 19.364 m³
